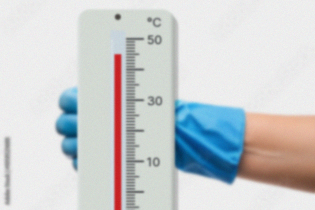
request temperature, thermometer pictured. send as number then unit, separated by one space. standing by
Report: 45 °C
